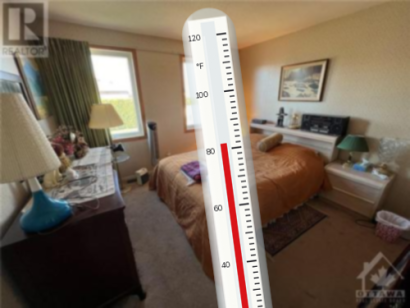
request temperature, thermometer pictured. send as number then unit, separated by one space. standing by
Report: 82 °F
